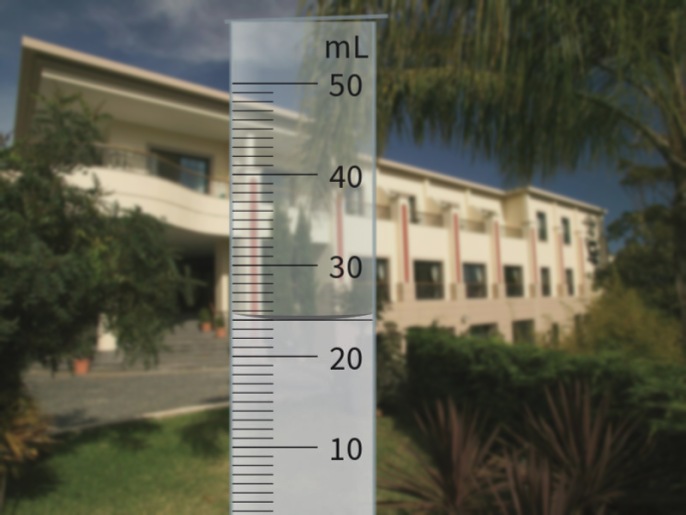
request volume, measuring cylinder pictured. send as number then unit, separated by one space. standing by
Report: 24 mL
